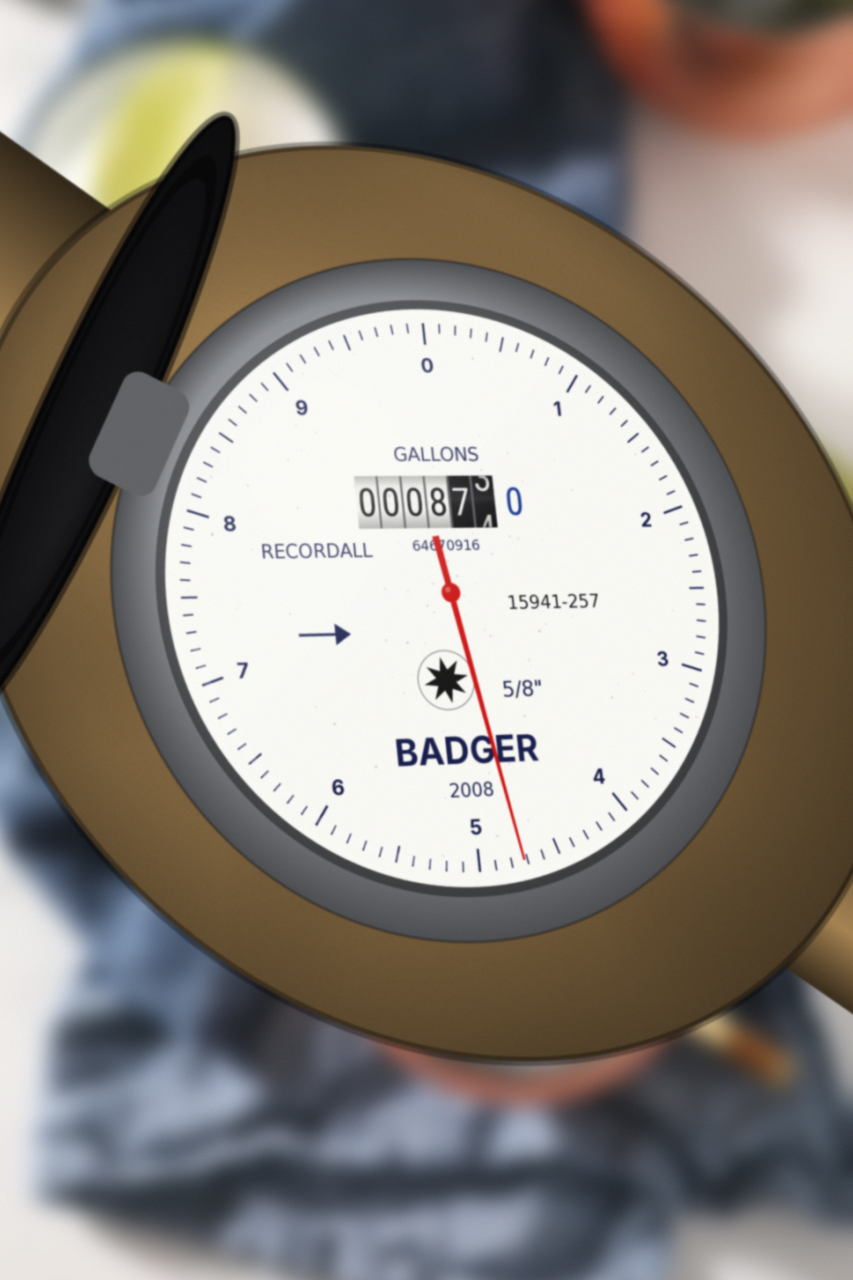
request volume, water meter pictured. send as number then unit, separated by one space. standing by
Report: 8734.7 gal
